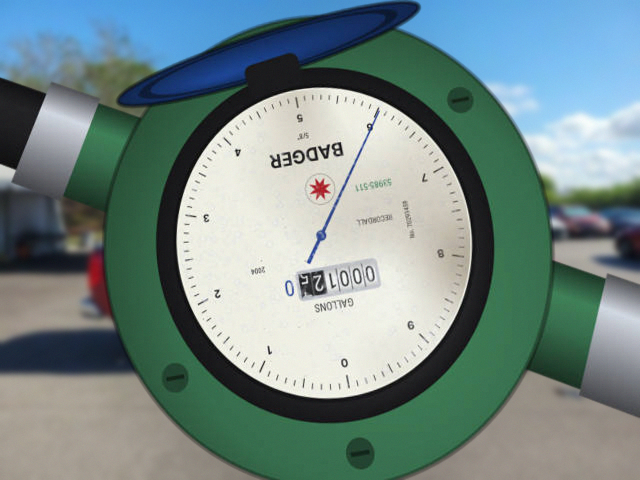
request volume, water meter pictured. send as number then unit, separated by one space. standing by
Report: 1246.0 gal
